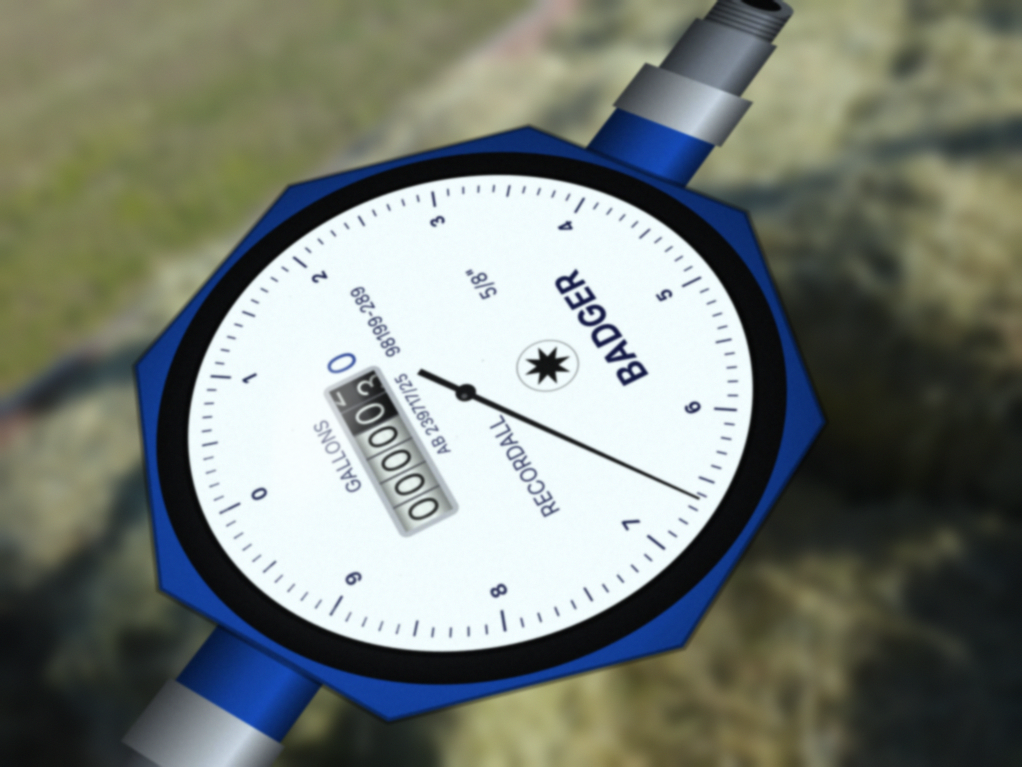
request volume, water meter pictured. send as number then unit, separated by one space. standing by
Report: 26.6 gal
